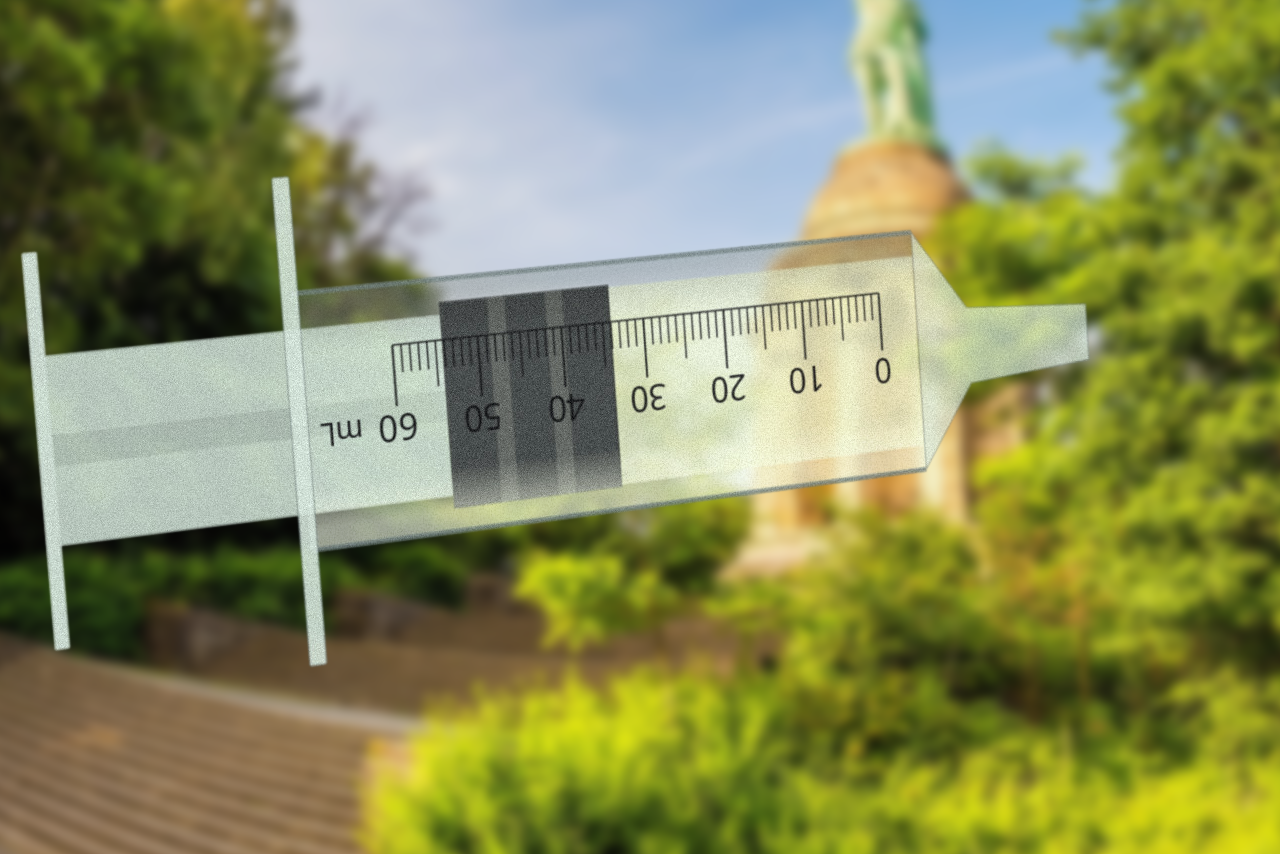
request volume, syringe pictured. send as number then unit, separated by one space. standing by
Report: 34 mL
